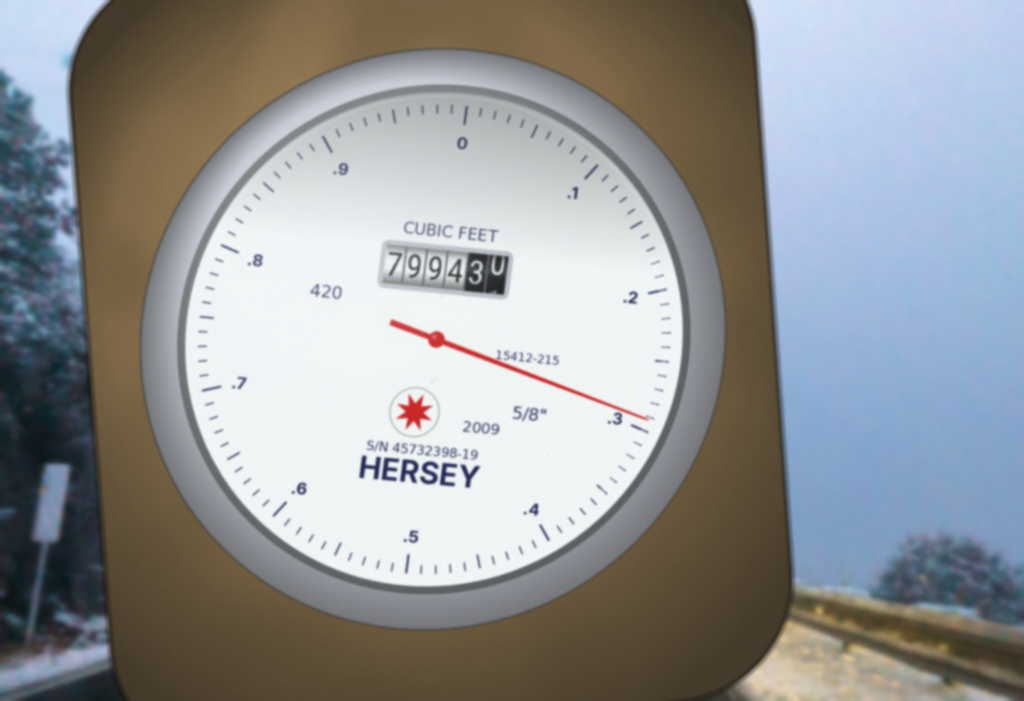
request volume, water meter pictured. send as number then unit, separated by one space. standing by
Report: 799430.29 ft³
